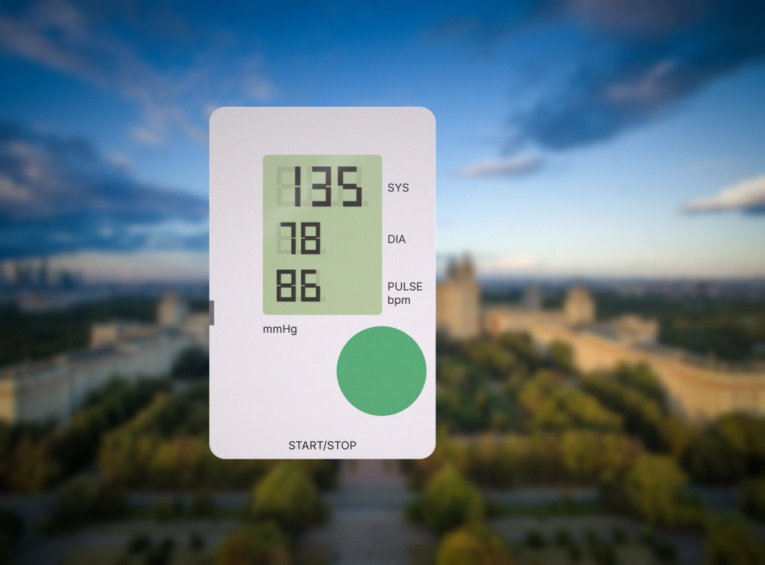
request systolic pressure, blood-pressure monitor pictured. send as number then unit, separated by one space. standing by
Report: 135 mmHg
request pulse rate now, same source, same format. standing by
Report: 86 bpm
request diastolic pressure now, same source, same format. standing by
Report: 78 mmHg
